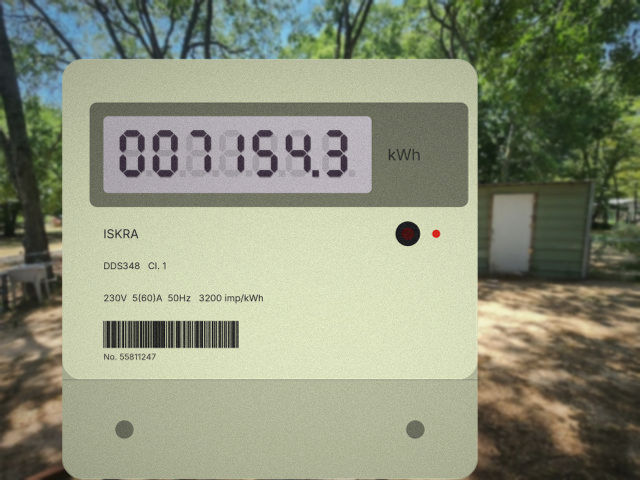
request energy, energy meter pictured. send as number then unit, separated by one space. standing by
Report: 7154.3 kWh
